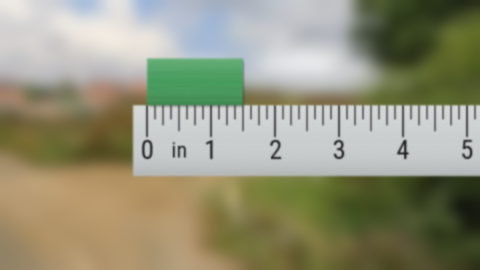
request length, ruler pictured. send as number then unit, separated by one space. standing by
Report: 1.5 in
